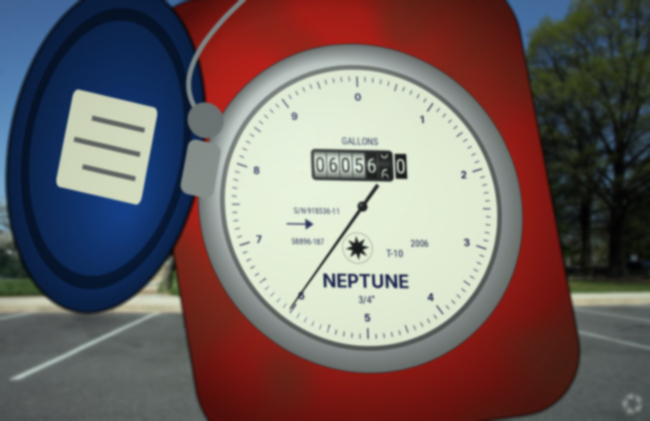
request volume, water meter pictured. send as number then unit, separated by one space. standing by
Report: 605656.0 gal
